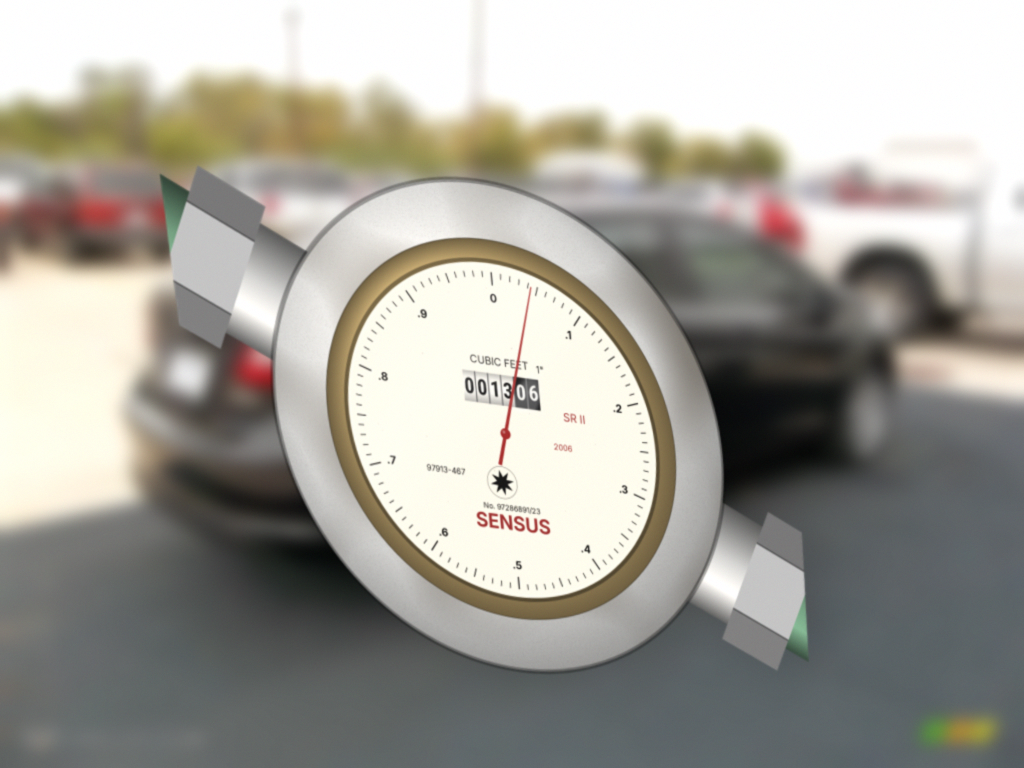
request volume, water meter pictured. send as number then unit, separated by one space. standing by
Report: 1306.04 ft³
